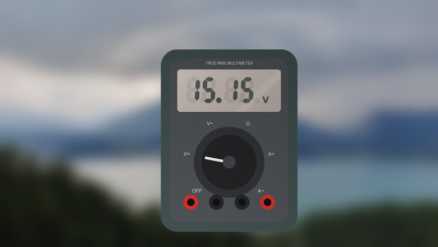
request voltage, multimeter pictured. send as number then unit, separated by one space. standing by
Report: 15.15 V
